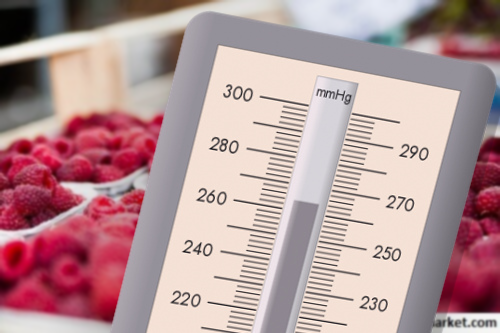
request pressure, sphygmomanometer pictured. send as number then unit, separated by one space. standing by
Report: 264 mmHg
